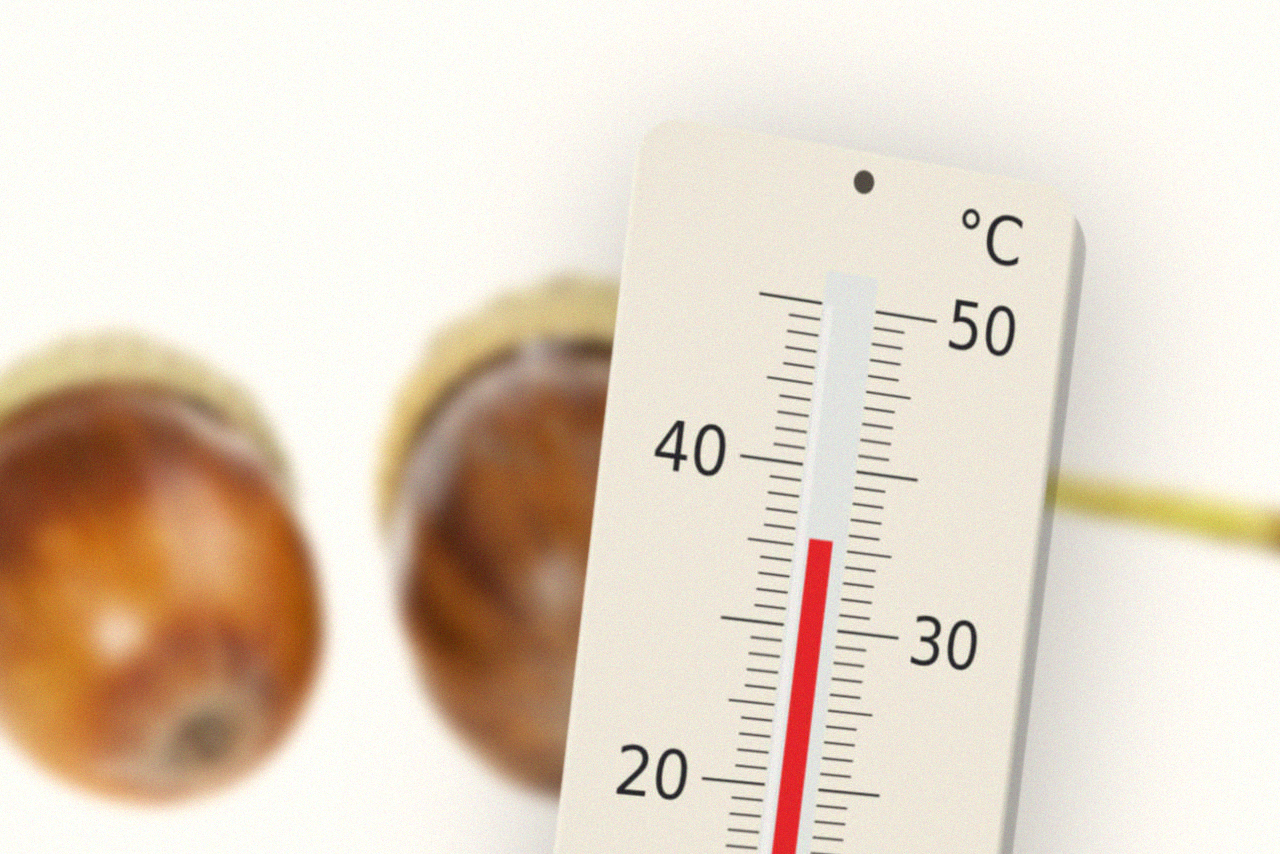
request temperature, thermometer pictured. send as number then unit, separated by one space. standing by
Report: 35.5 °C
